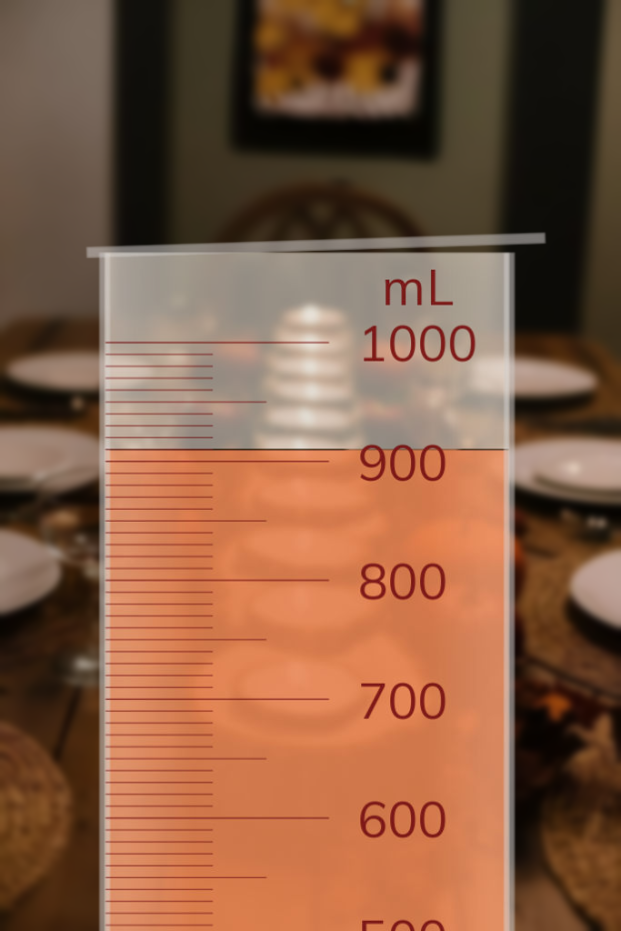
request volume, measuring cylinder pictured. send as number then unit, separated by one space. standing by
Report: 910 mL
